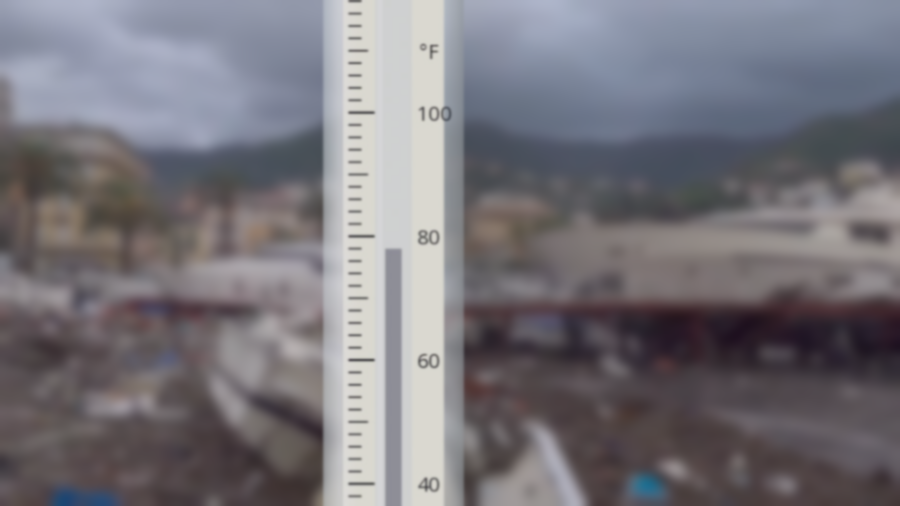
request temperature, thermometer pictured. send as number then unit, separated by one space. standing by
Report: 78 °F
